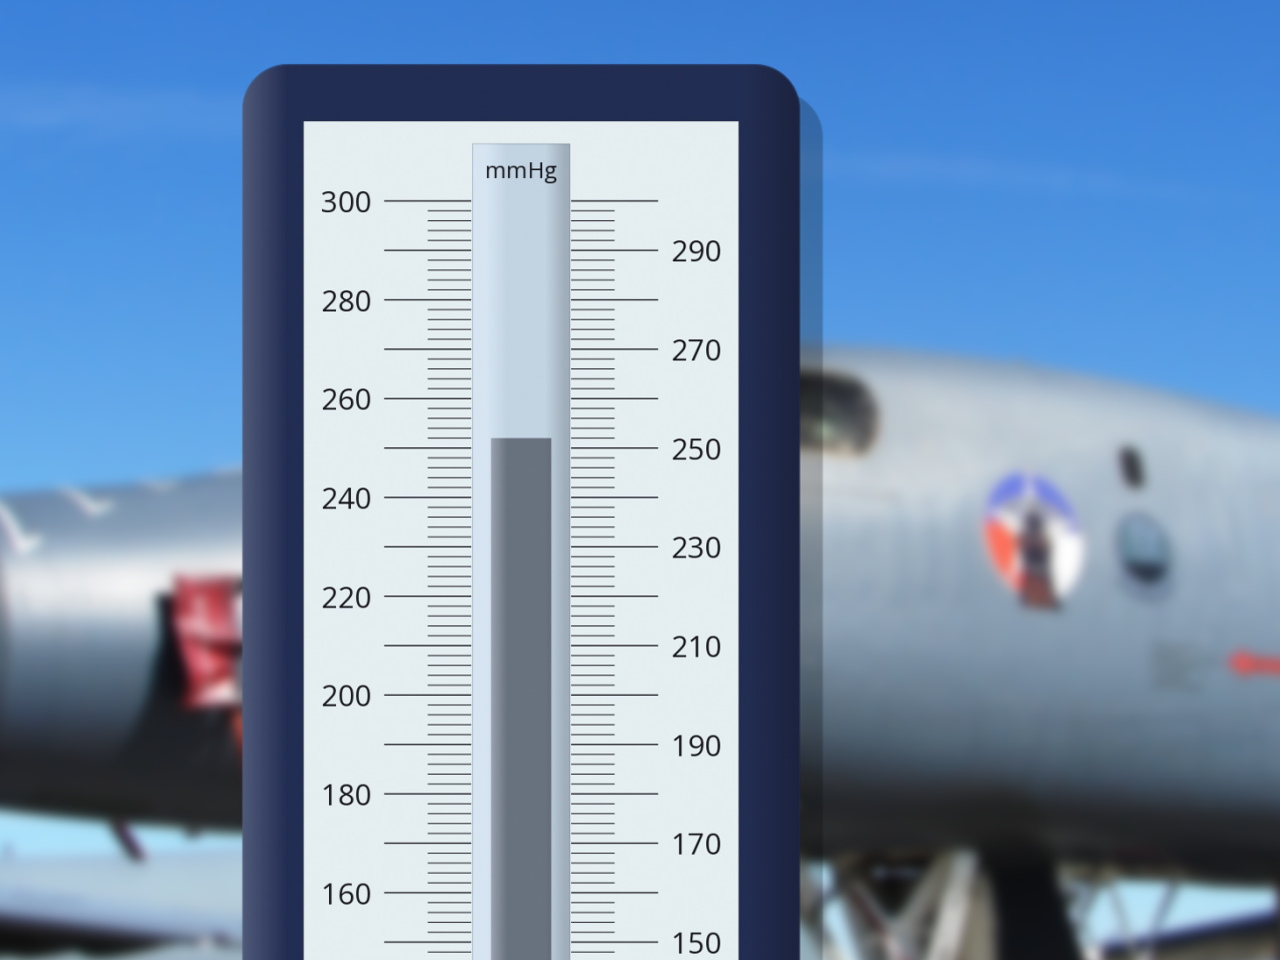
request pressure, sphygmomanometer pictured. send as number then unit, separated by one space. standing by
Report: 252 mmHg
